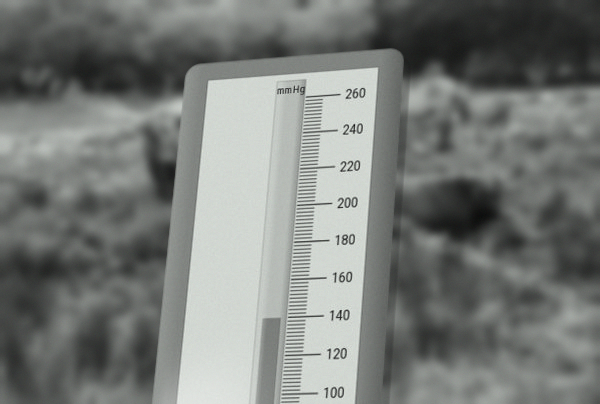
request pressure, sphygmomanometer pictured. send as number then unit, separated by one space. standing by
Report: 140 mmHg
